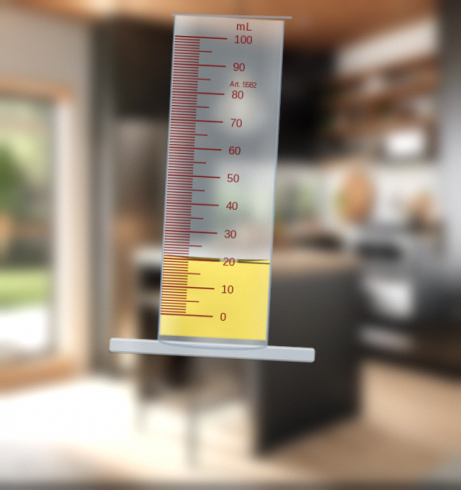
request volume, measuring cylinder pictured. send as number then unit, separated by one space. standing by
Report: 20 mL
